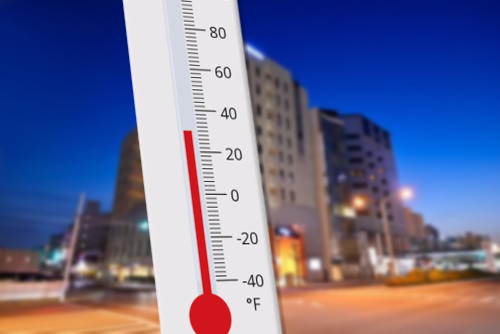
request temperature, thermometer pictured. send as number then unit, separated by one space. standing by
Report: 30 °F
